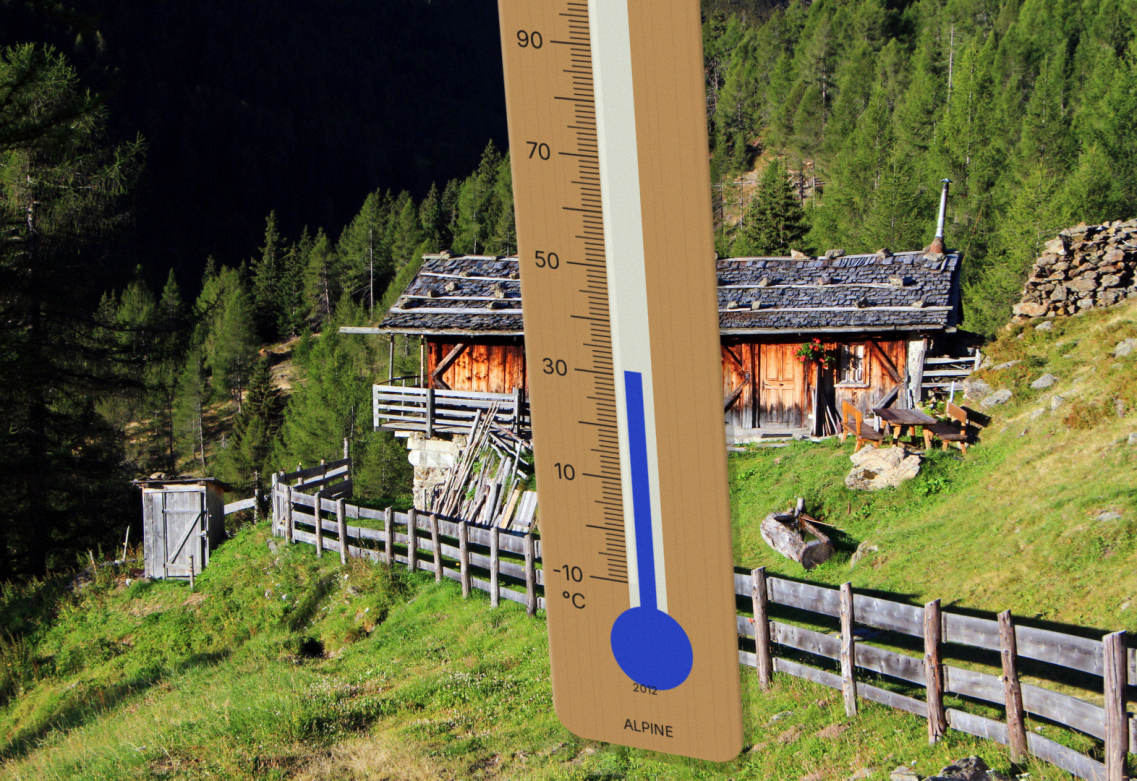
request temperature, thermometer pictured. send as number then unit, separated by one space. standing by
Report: 31 °C
